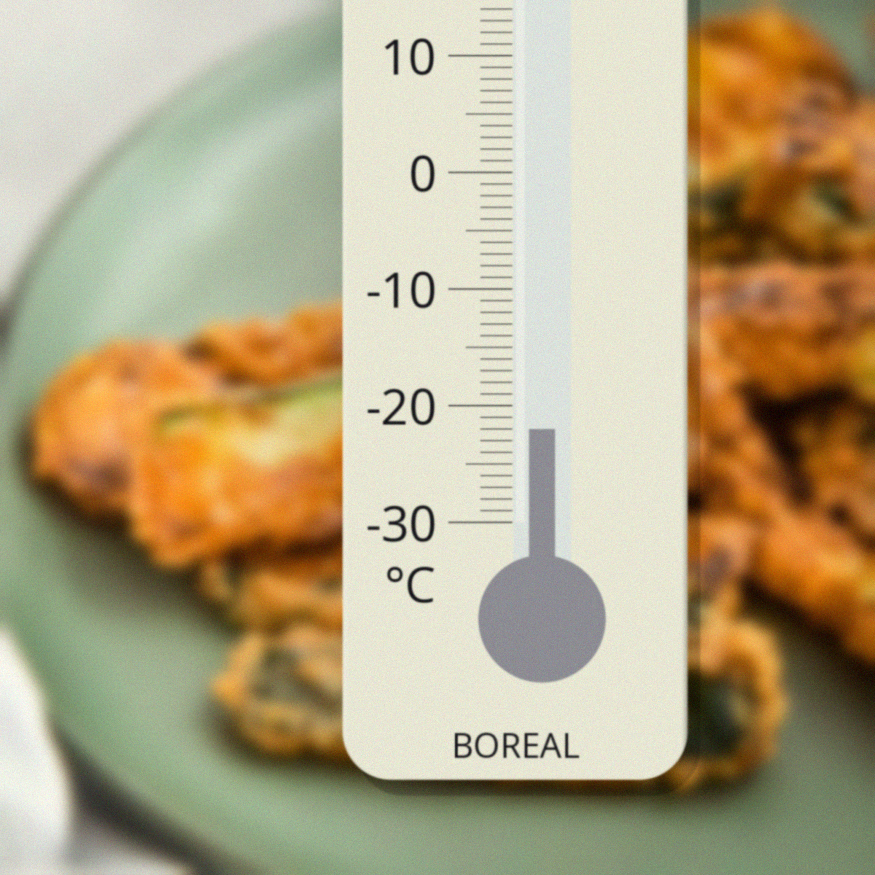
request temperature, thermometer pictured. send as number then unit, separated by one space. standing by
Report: -22 °C
